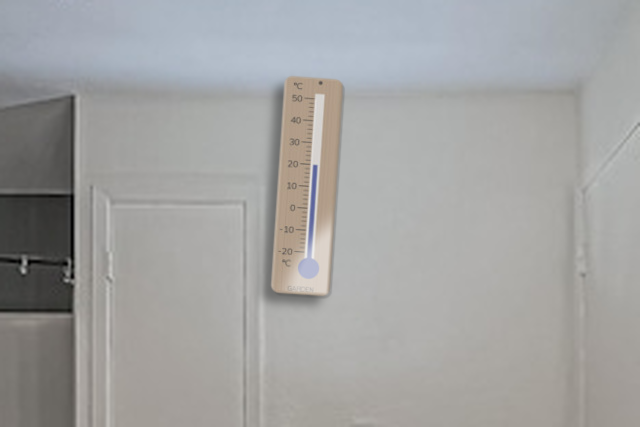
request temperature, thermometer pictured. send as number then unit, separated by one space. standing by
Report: 20 °C
